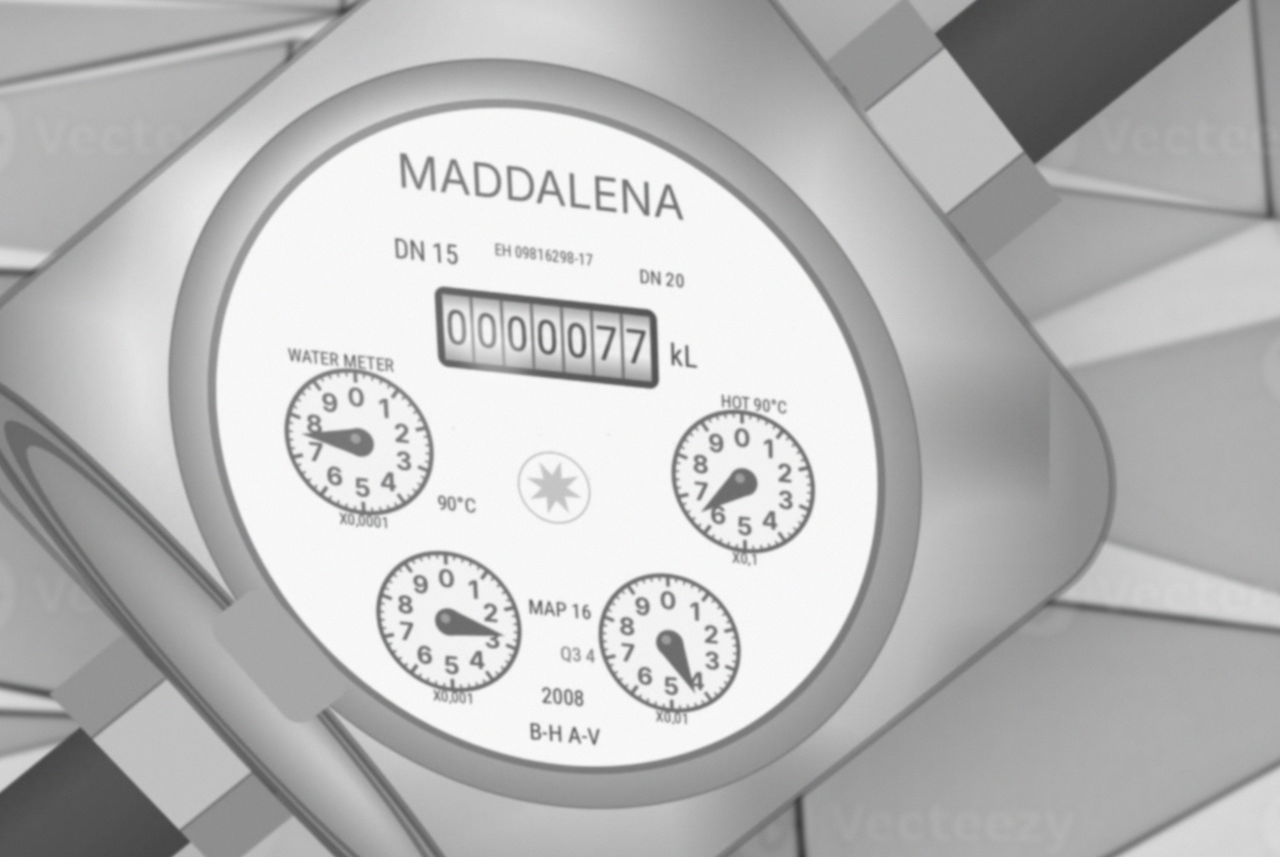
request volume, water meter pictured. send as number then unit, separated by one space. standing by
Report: 77.6427 kL
